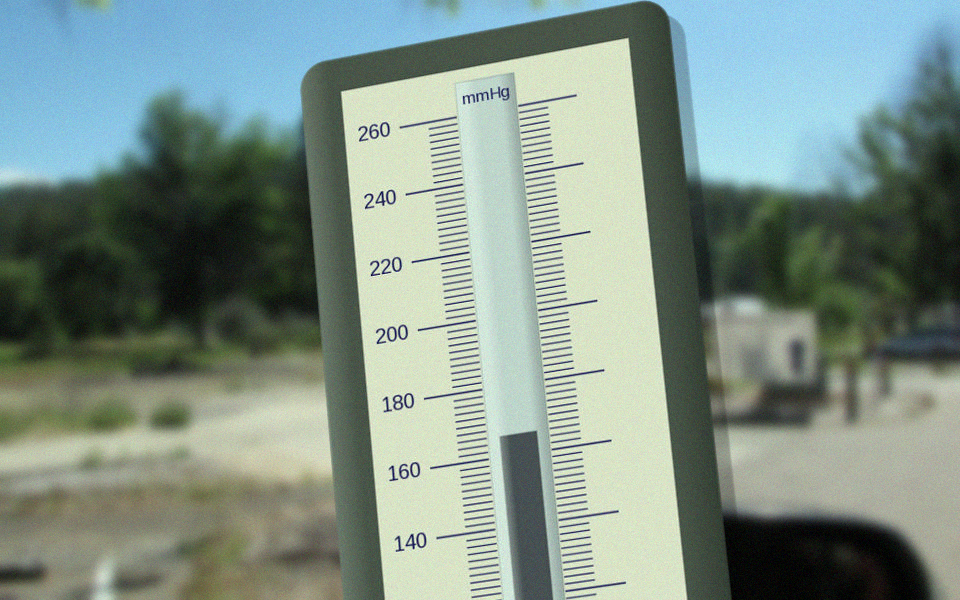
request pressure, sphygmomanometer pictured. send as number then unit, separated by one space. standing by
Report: 166 mmHg
